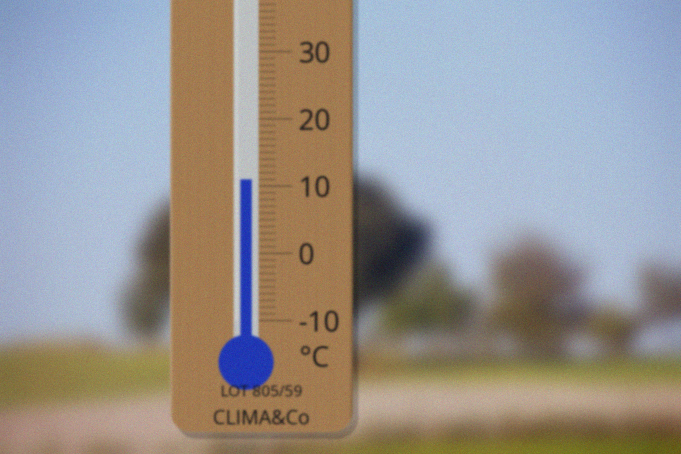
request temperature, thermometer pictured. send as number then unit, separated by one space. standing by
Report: 11 °C
